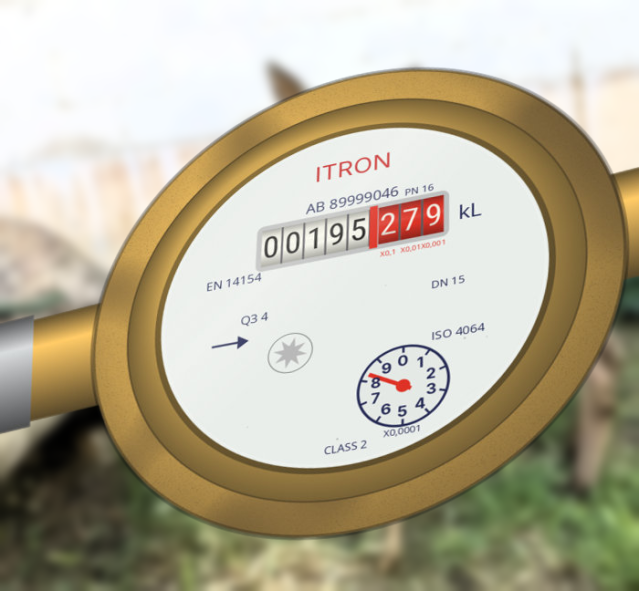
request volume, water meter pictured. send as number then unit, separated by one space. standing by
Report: 195.2798 kL
